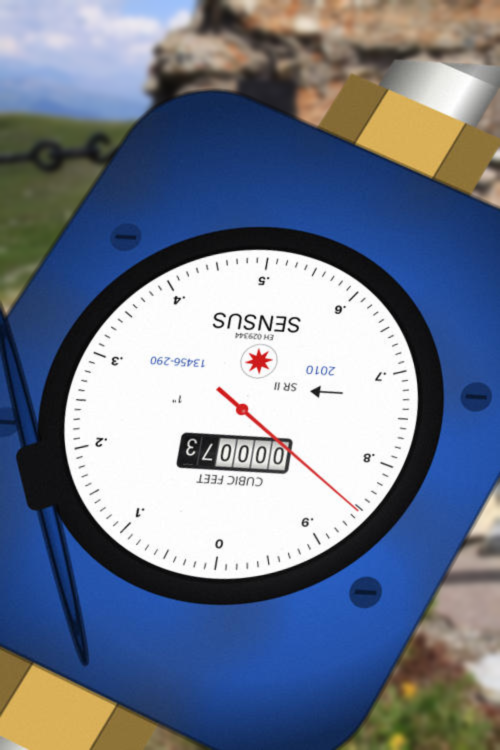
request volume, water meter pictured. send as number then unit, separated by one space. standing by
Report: 72.85 ft³
